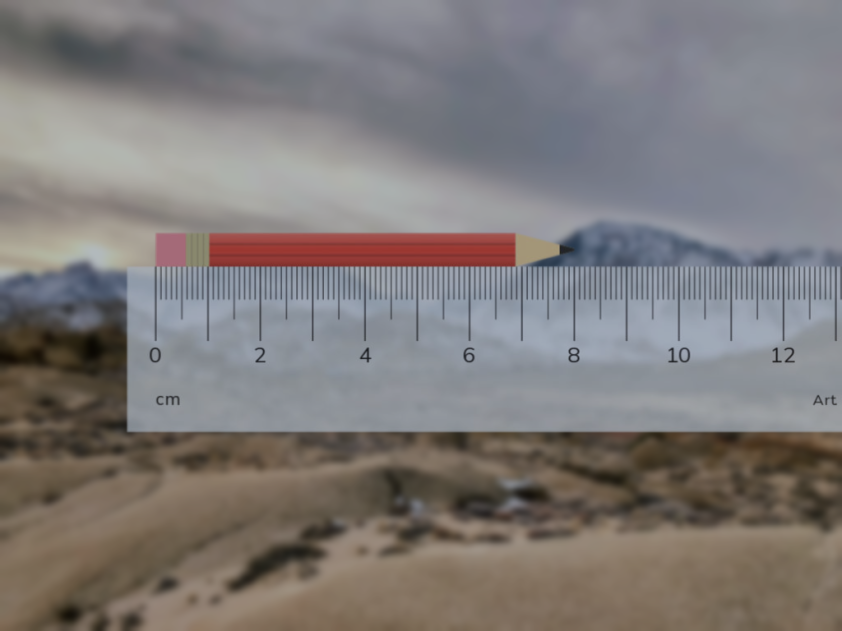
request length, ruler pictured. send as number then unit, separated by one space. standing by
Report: 8 cm
